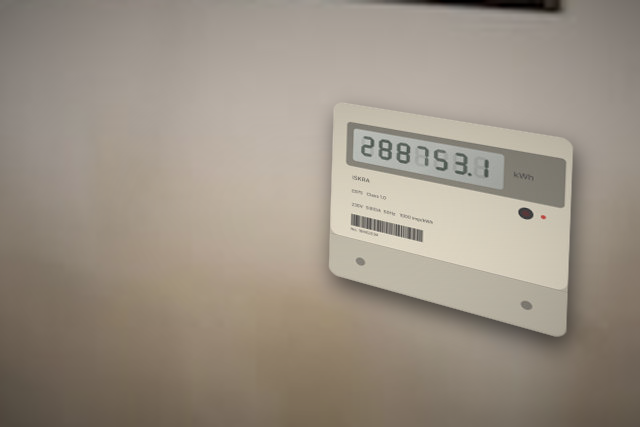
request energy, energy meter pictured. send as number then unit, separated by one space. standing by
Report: 288753.1 kWh
